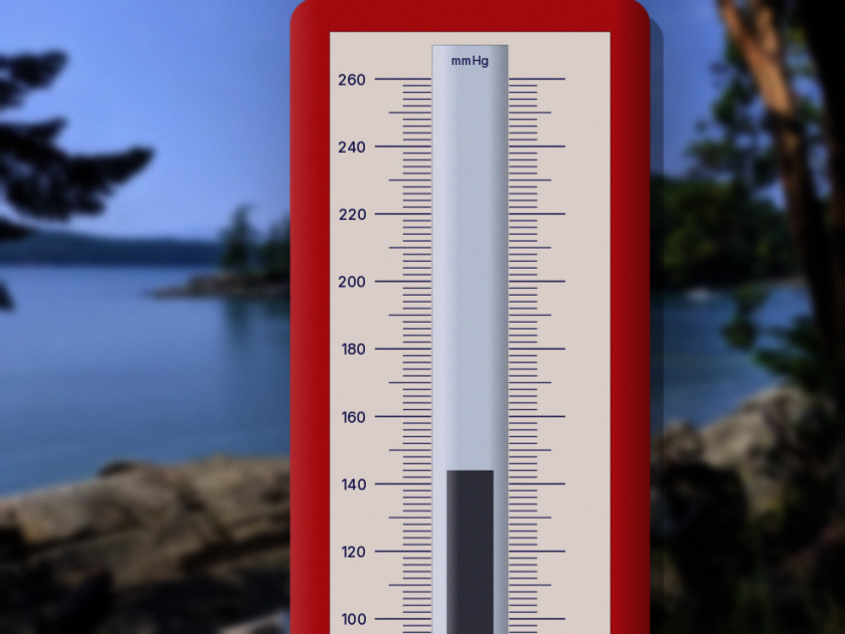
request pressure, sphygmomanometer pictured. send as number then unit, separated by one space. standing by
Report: 144 mmHg
